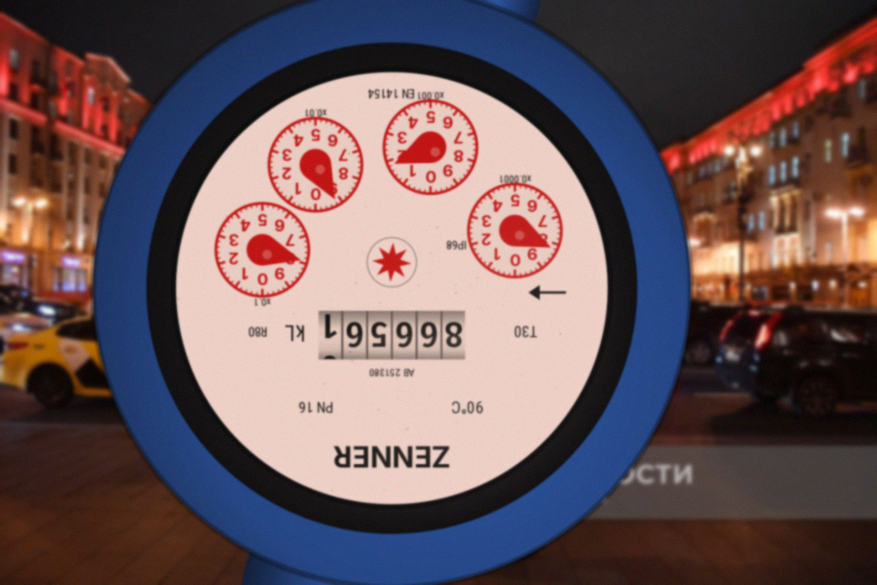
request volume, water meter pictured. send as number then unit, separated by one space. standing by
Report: 866560.7918 kL
